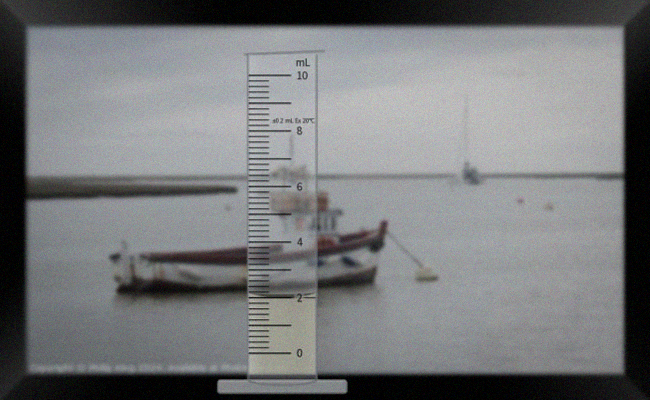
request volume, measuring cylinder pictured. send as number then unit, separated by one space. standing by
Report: 2 mL
